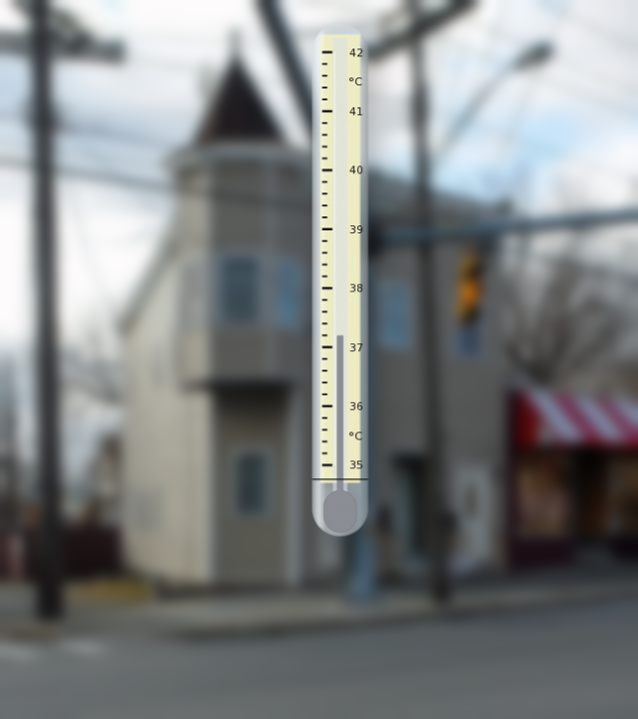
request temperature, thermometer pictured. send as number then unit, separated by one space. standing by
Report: 37.2 °C
